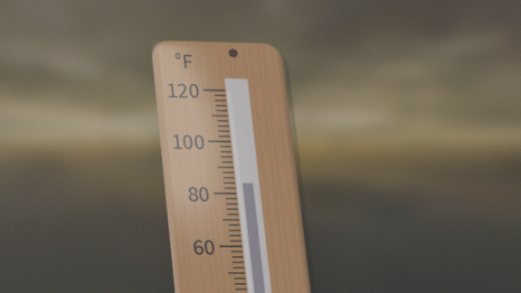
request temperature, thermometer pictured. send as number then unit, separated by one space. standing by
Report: 84 °F
